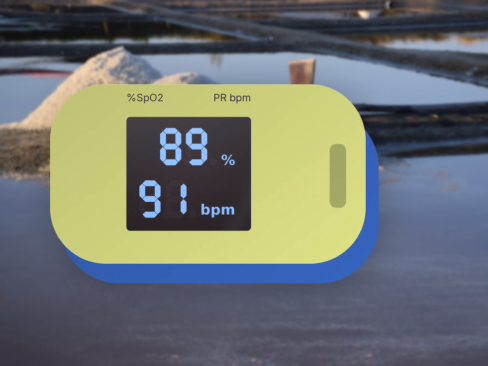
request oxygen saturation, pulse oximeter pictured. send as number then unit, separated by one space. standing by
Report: 89 %
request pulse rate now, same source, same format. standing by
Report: 91 bpm
